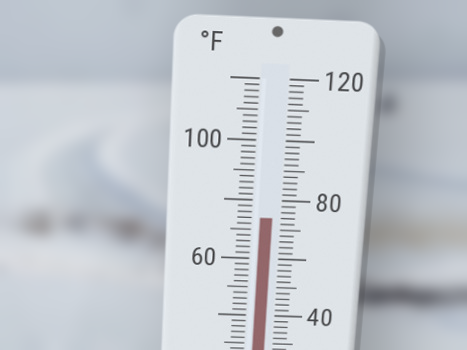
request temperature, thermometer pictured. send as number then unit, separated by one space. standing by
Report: 74 °F
